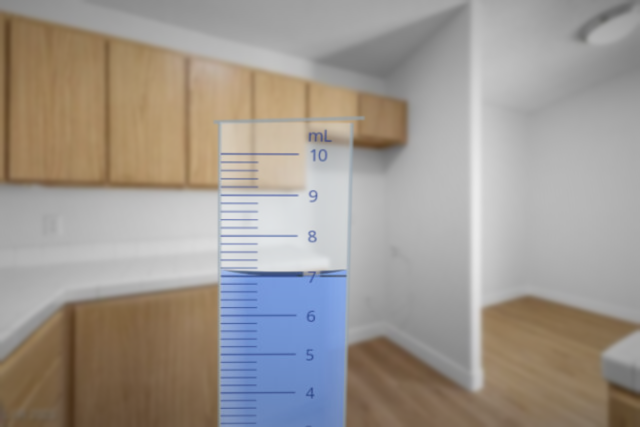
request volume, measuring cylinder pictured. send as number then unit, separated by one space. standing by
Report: 7 mL
